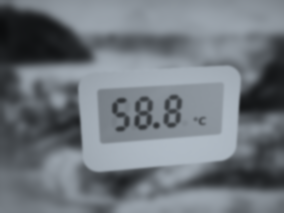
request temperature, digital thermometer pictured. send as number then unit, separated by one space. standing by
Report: 58.8 °C
